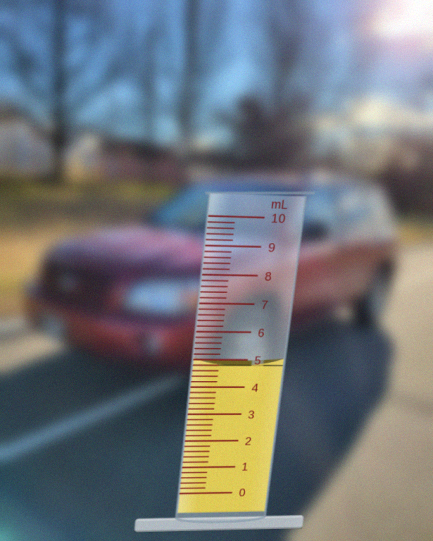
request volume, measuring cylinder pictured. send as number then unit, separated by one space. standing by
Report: 4.8 mL
